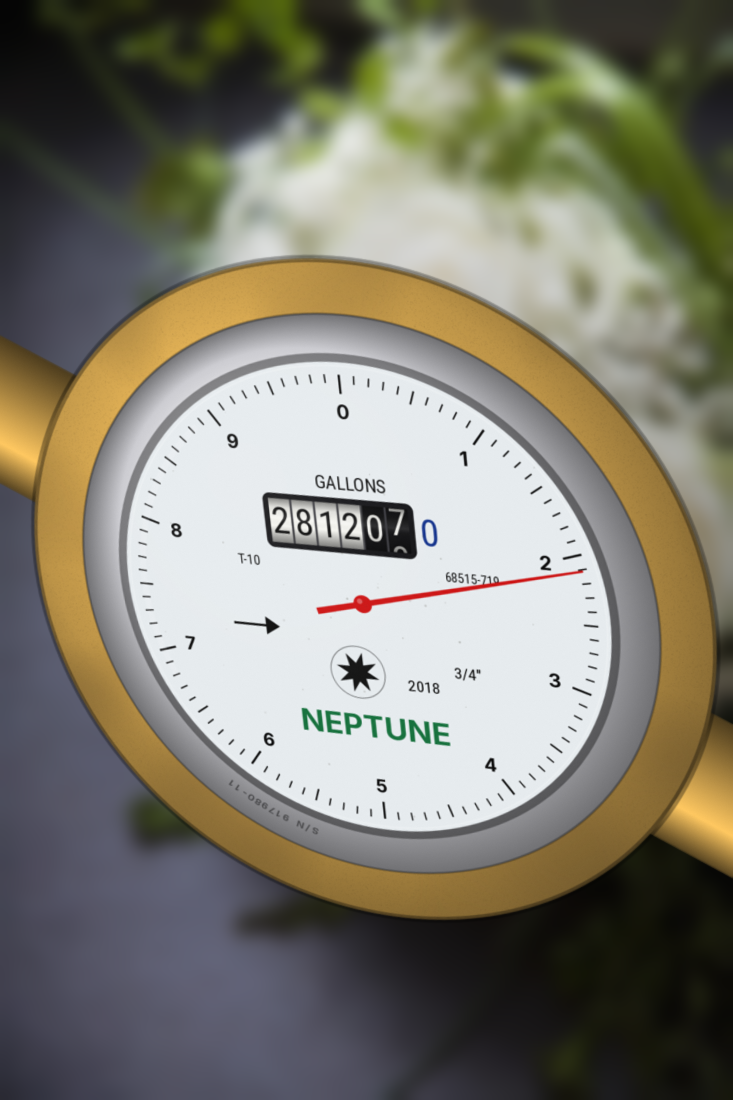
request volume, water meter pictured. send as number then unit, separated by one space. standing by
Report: 2812072.1 gal
